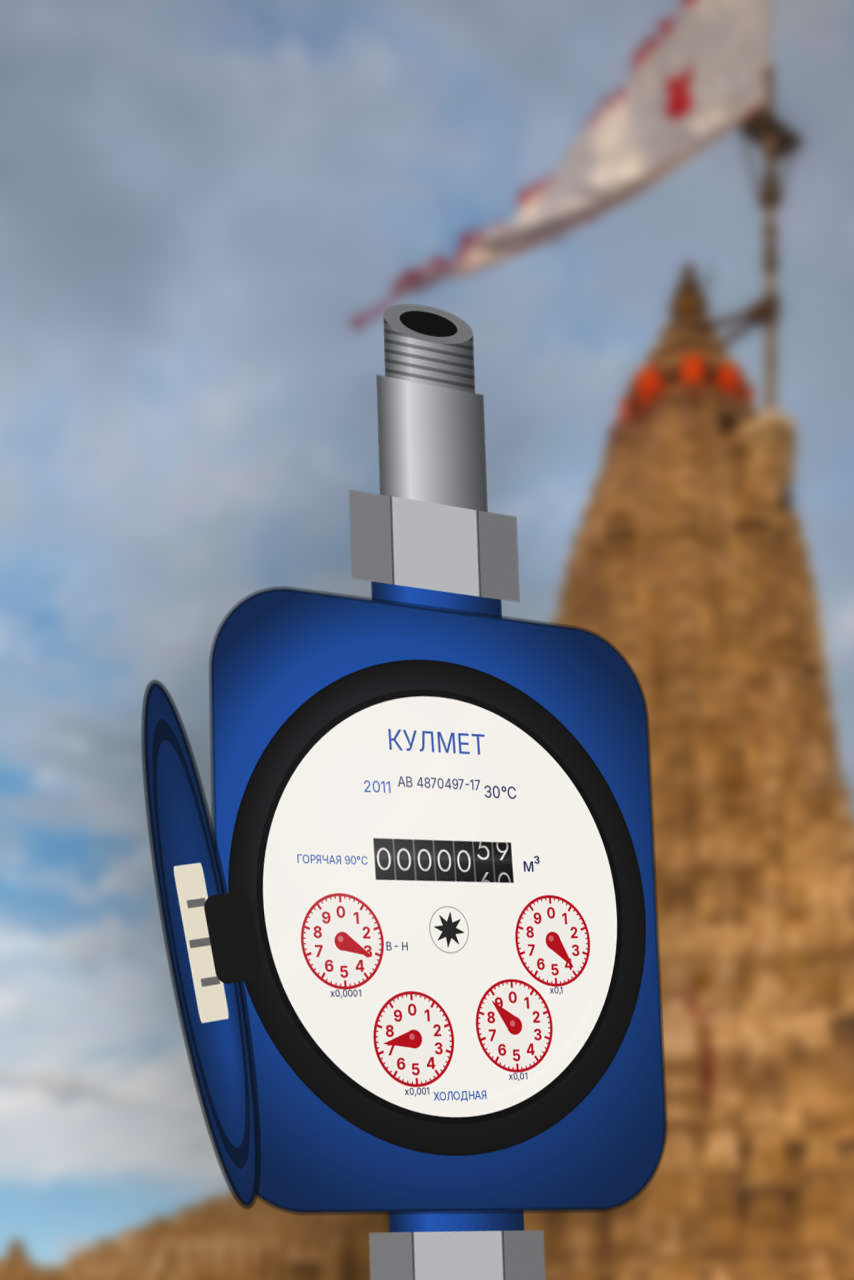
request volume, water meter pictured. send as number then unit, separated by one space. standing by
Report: 59.3873 m³
